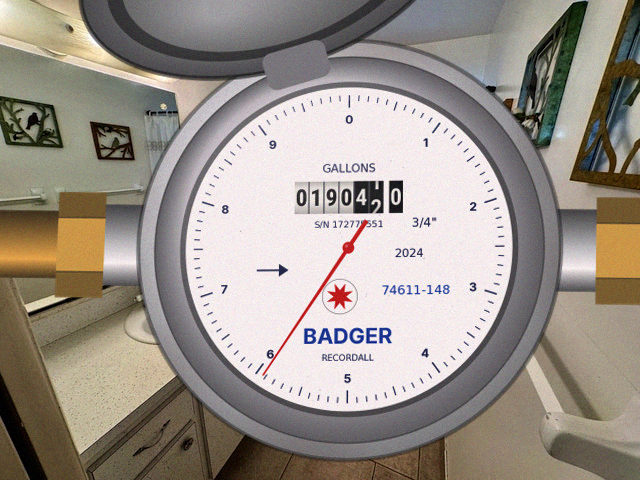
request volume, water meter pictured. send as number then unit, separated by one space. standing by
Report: 190415.9 gal
